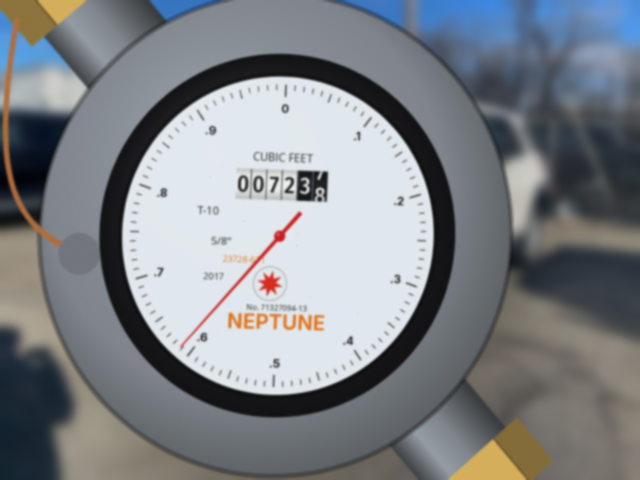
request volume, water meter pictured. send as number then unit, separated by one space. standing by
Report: 7237.61 ft³
